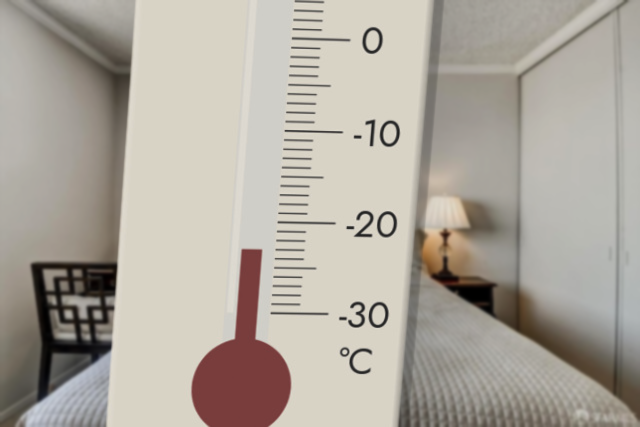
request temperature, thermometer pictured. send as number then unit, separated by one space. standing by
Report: -23 °C
